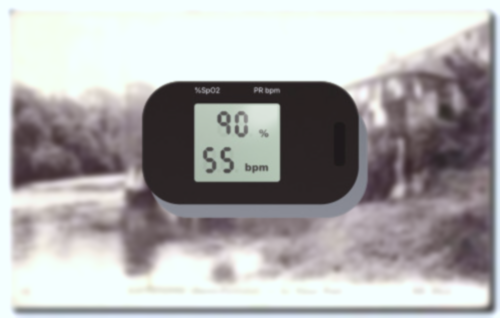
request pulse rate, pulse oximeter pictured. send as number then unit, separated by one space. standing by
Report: 55 bpm
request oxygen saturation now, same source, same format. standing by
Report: 90 %
